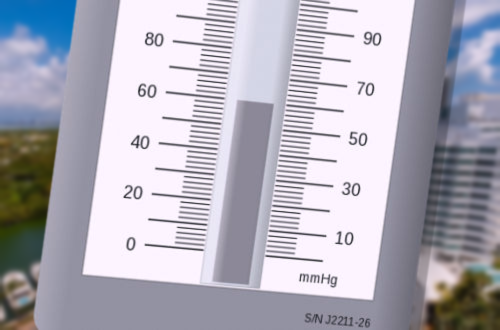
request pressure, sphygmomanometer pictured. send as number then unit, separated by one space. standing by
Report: 60 mmHg
